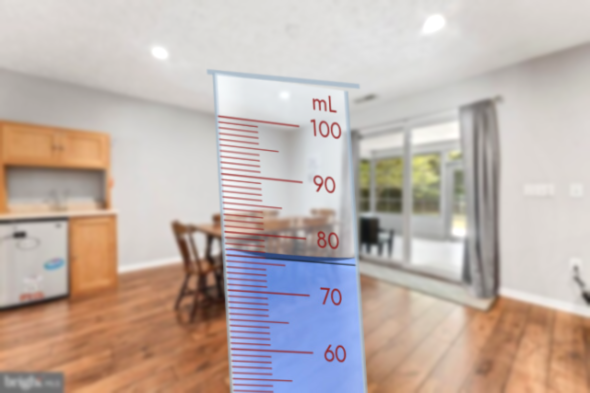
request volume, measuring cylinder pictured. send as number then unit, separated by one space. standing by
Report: 76 mL
